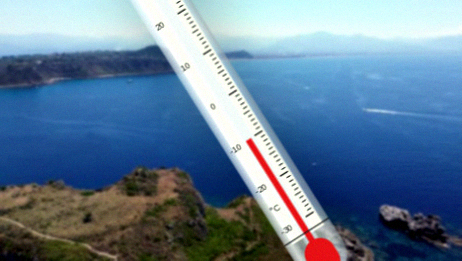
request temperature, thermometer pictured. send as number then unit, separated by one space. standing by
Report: -10 °C
